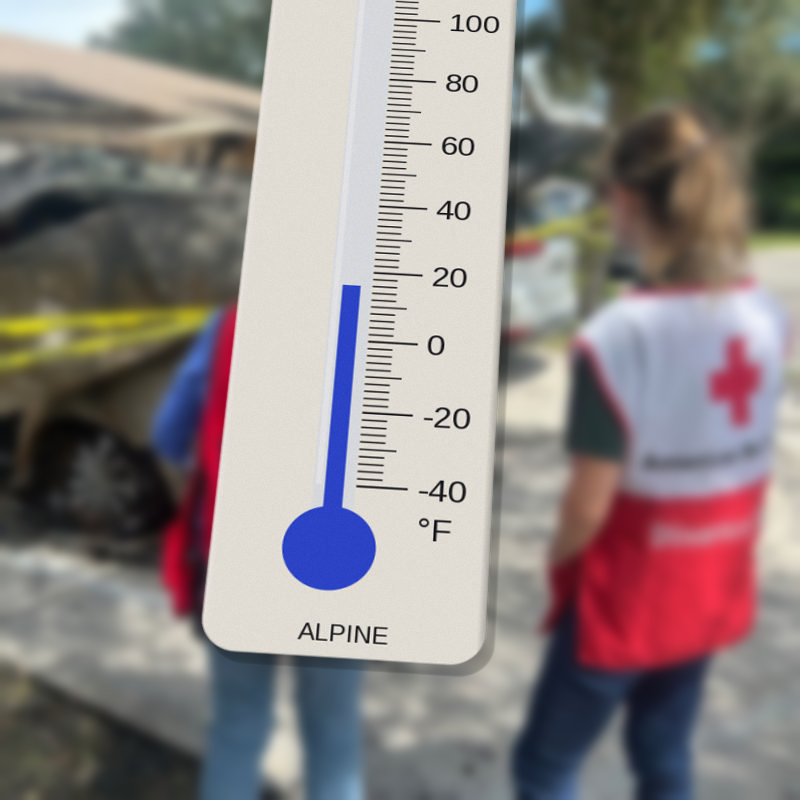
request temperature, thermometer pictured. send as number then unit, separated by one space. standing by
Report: 16 °F
